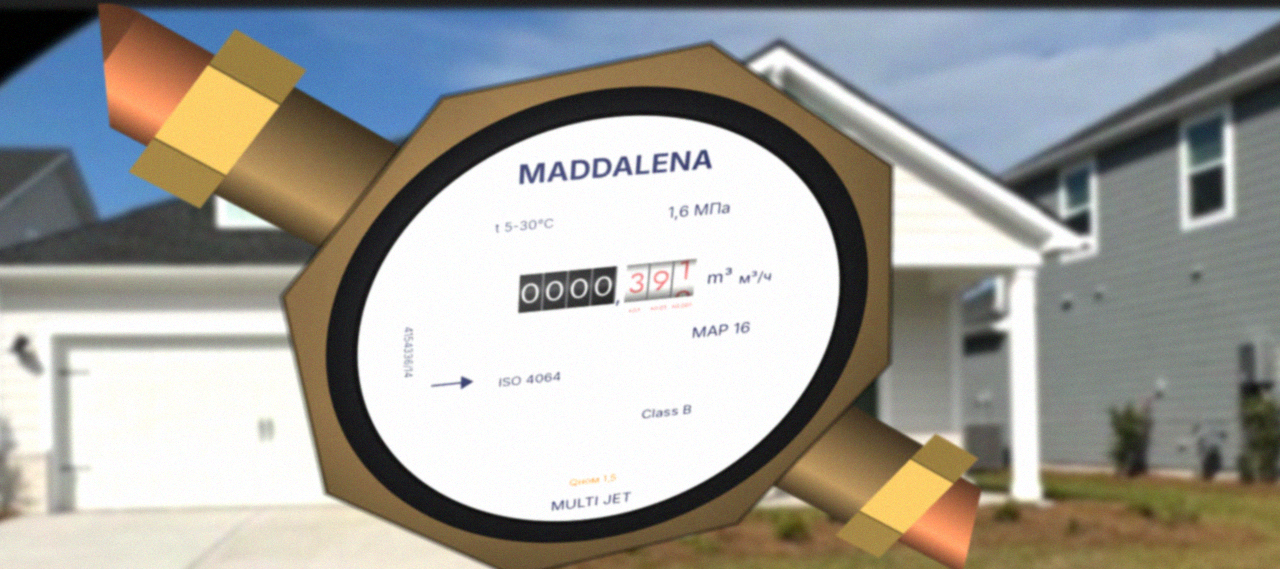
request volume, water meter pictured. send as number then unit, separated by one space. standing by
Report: 0.391 m³
